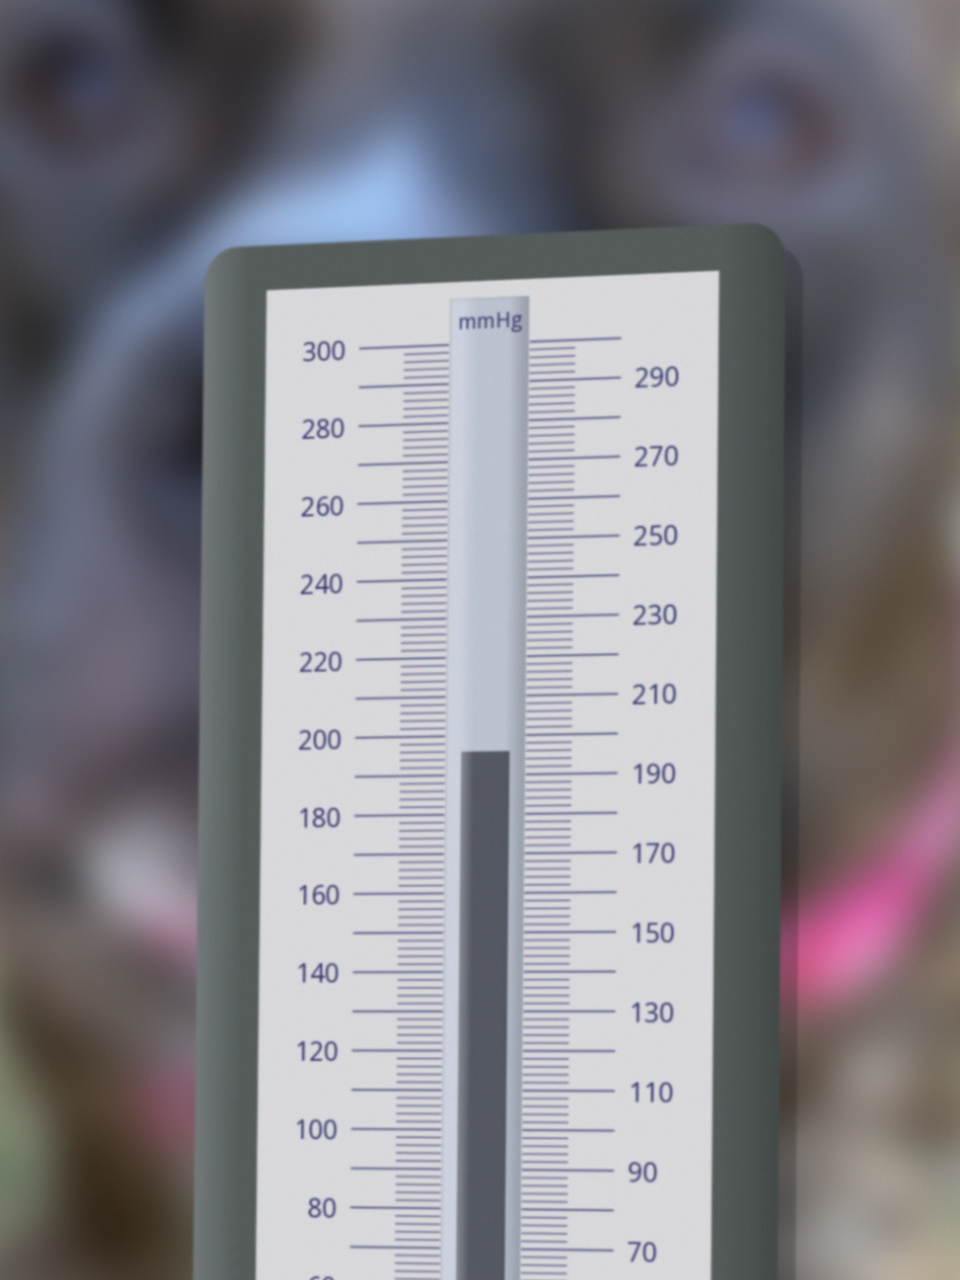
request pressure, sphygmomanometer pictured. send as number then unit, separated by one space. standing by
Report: 196 mmHg
